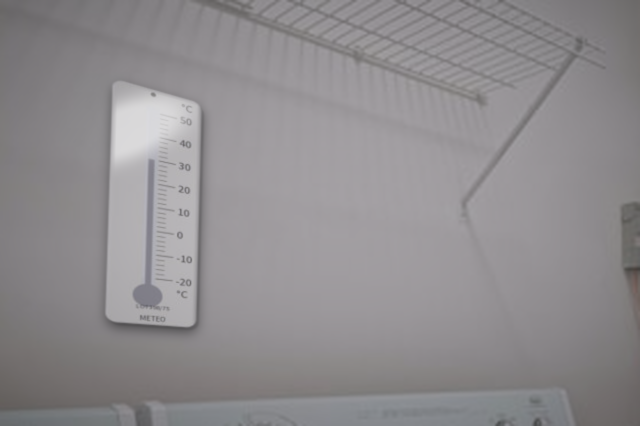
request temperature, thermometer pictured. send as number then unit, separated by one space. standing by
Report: 30 °C
